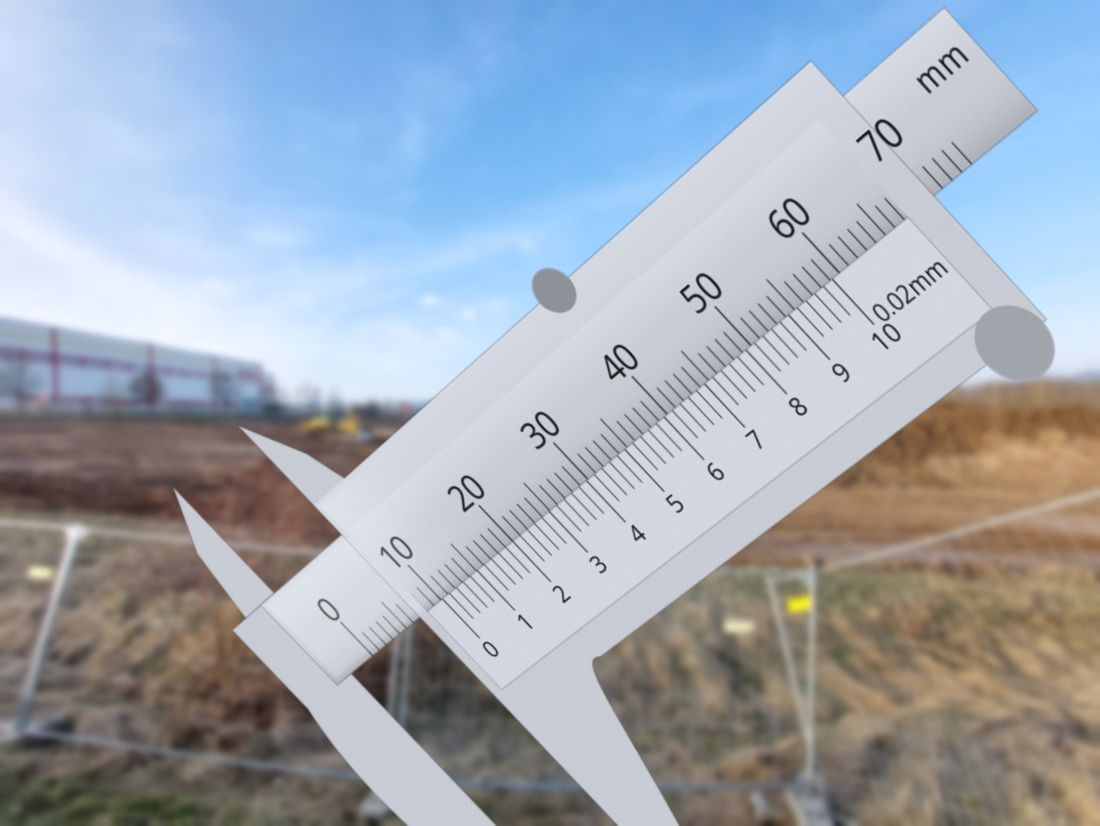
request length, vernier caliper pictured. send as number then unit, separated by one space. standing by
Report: 10.2 mm
